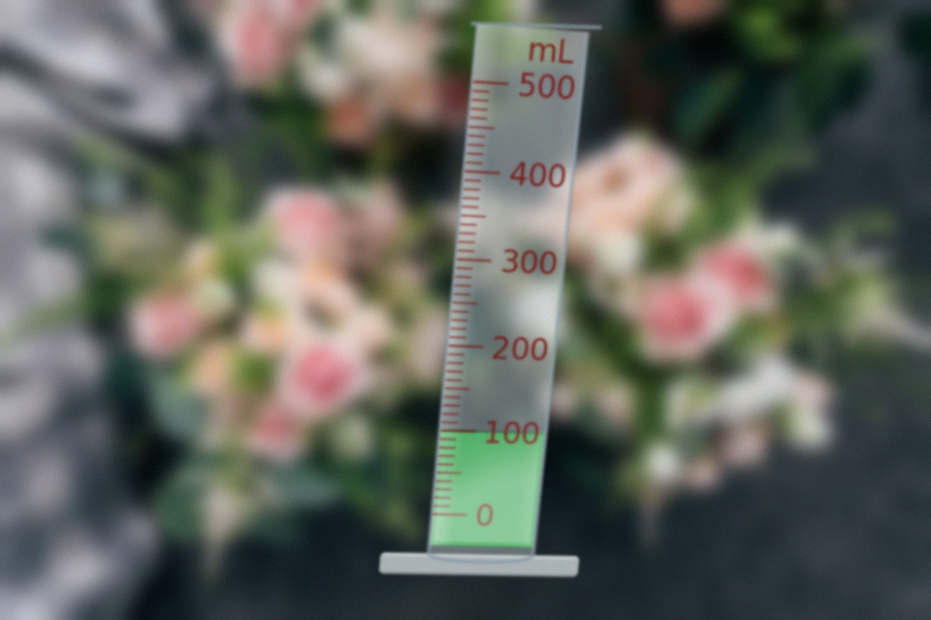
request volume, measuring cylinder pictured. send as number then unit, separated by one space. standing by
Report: 100 mL
